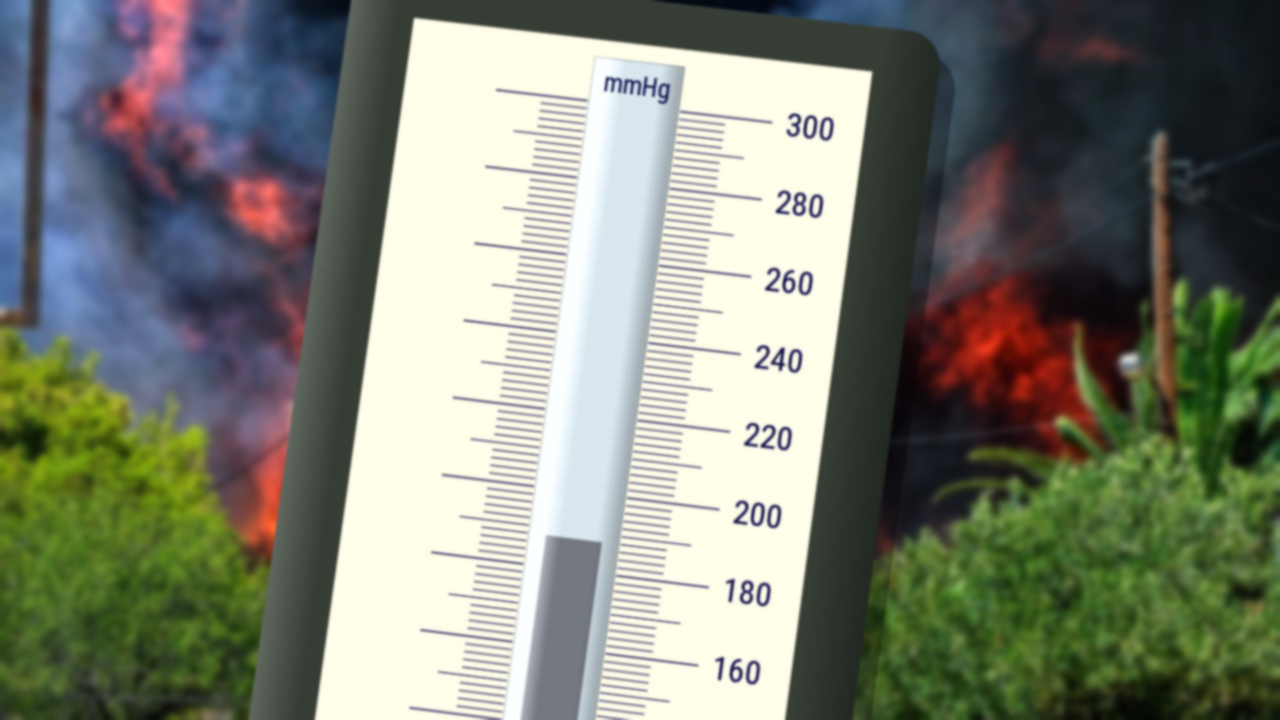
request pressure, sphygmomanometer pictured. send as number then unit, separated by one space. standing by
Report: 188 mmHg
